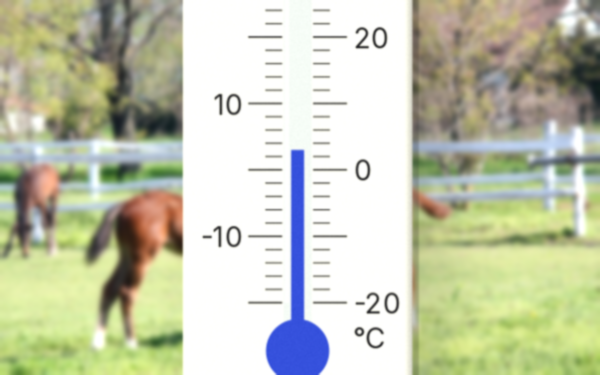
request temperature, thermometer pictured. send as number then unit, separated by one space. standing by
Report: 3 °C
